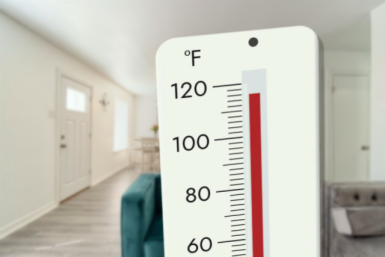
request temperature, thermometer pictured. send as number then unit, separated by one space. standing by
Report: 116 °F
